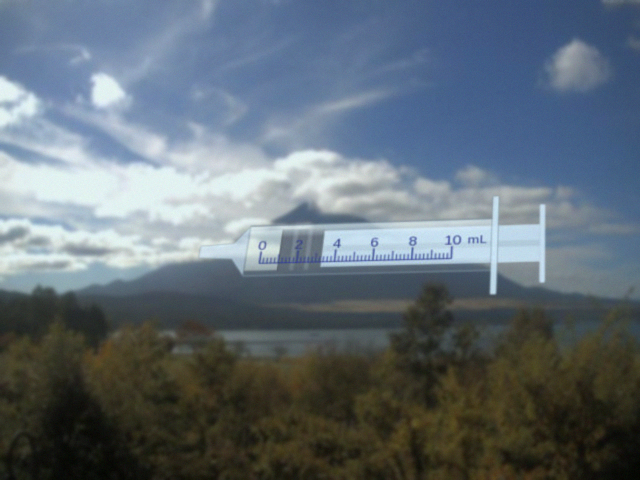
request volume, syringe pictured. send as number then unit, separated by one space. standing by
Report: 1 mL
